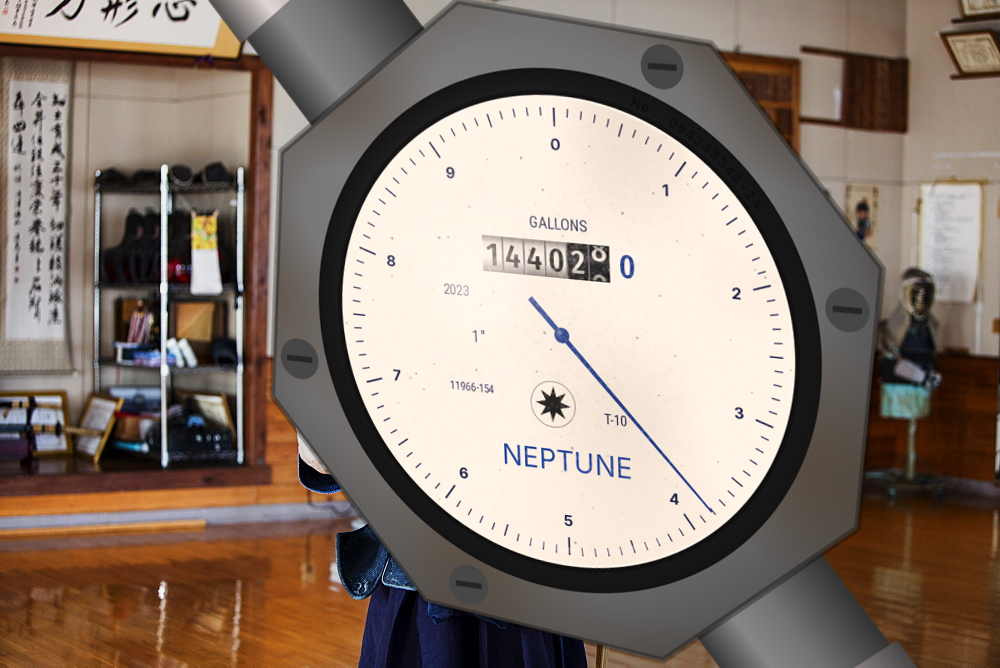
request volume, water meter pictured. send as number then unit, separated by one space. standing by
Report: 1440283.8 gal
